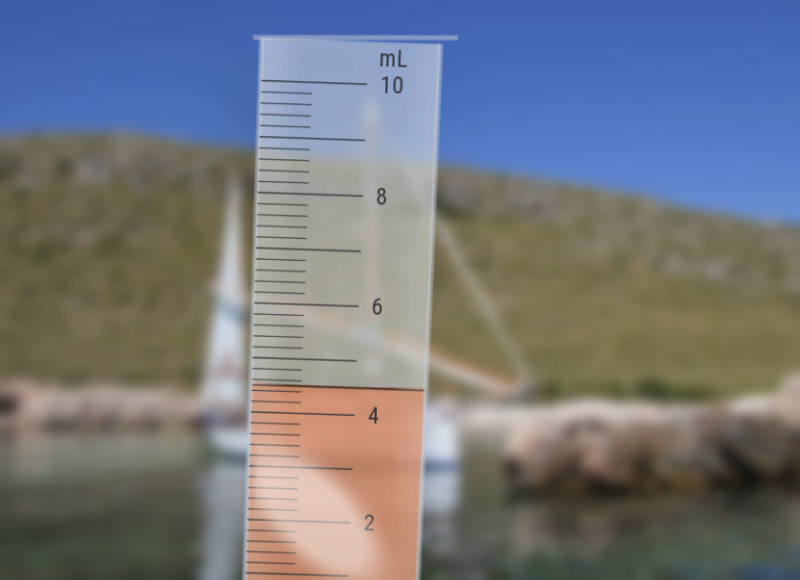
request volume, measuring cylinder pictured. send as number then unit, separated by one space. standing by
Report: 4.5 mL
